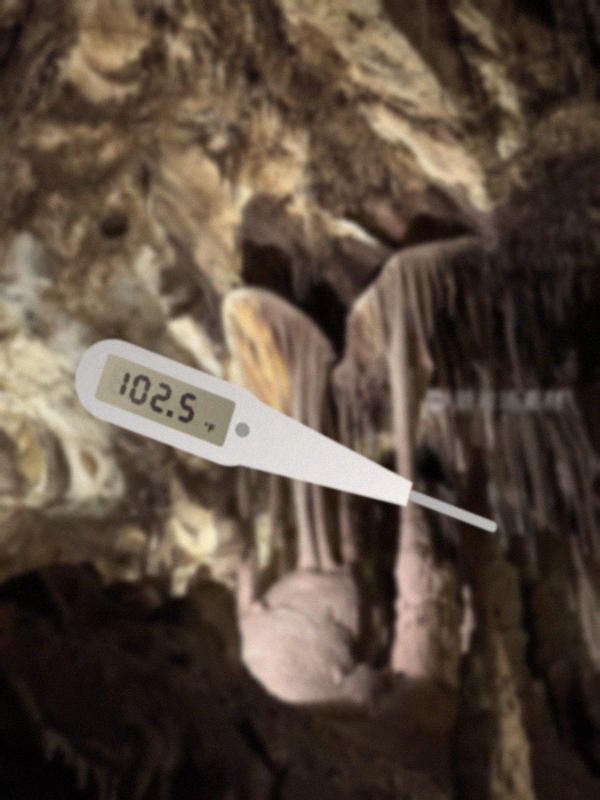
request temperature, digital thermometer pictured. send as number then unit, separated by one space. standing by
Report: 102.5 °F
